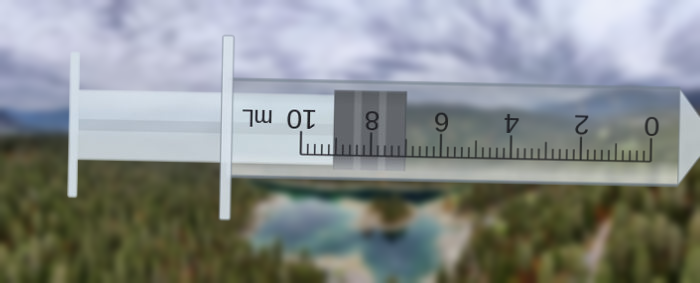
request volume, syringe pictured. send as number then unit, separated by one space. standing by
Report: 7 mL
